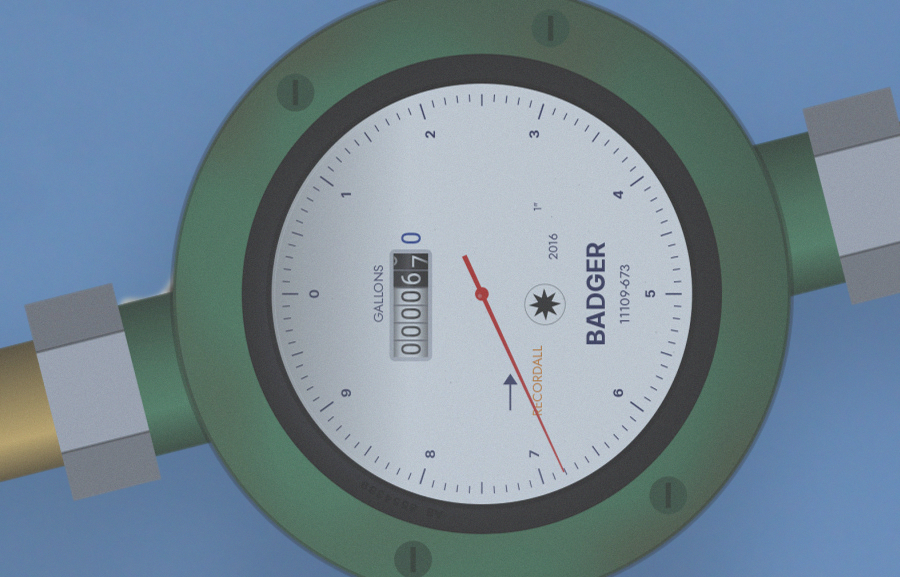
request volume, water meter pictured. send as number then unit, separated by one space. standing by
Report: 666.8 gal
